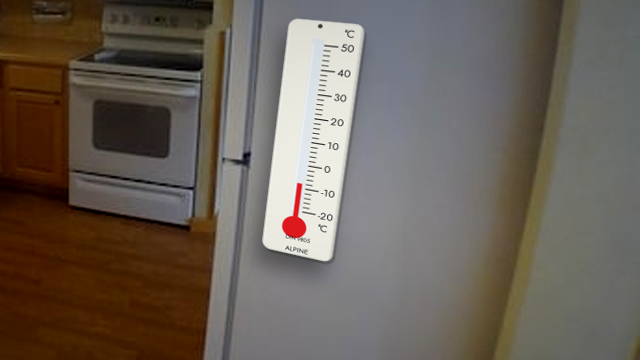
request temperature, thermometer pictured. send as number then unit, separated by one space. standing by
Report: -8 °C
